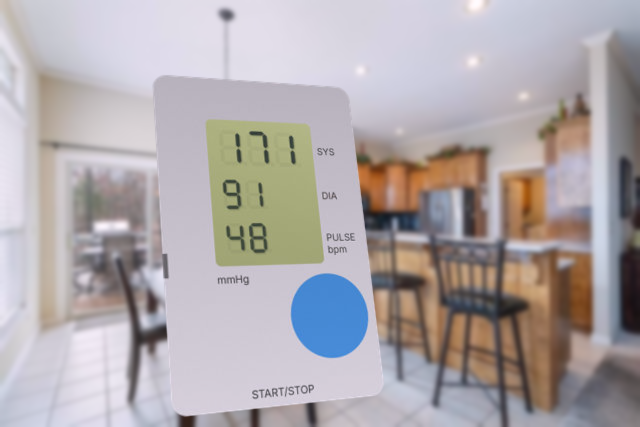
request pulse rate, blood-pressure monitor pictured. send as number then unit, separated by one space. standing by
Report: 48 bpm
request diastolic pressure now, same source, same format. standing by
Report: 91 mmHg
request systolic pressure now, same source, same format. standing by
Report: 171 mmHg
